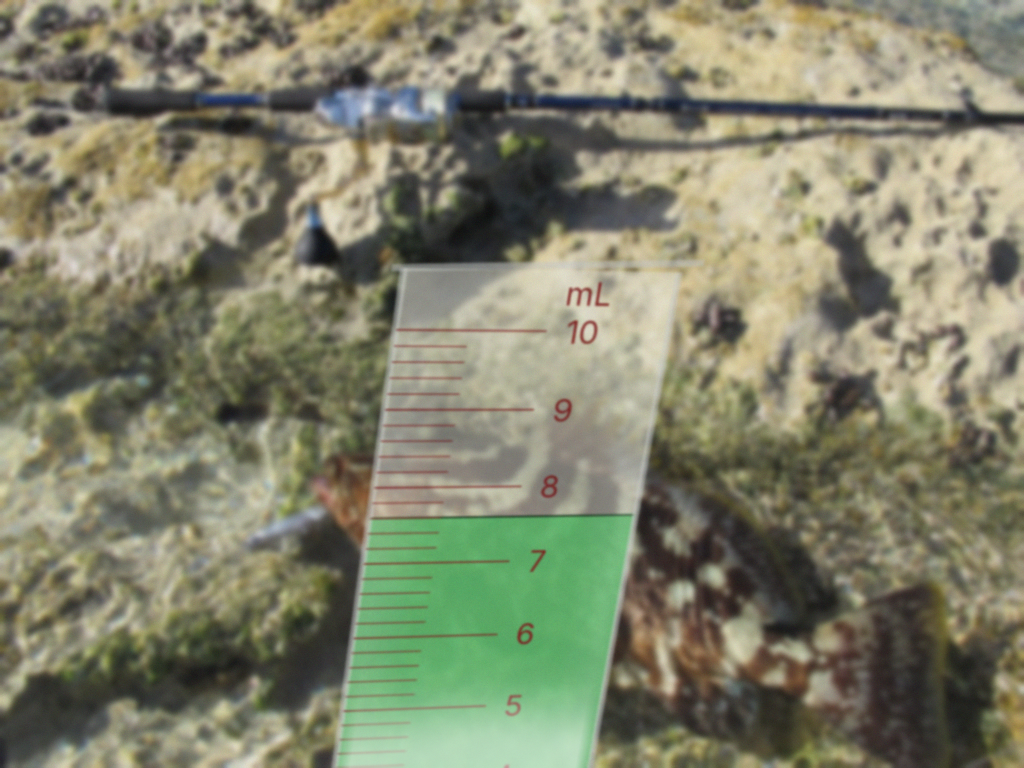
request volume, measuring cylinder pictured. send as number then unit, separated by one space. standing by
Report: 7.6 mL
